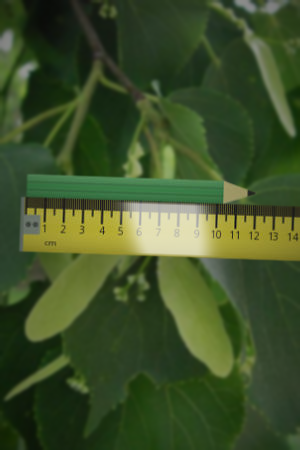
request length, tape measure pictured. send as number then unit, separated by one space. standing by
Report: 12 cm
